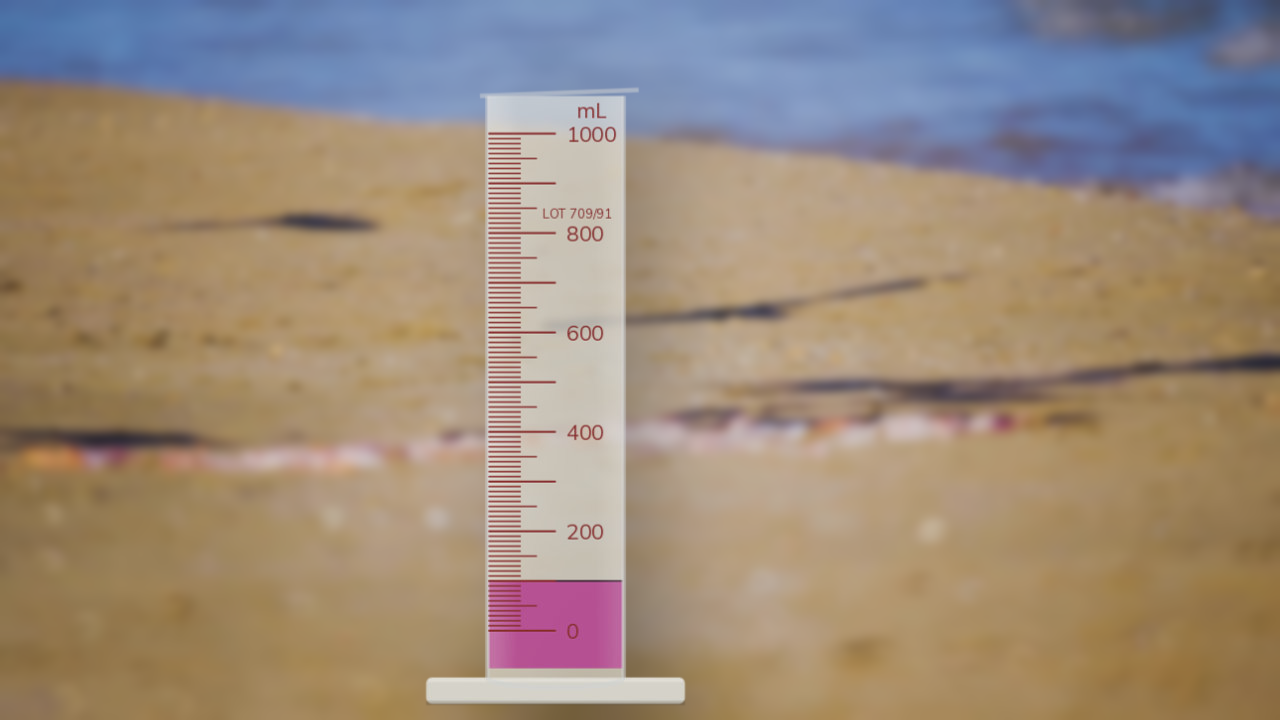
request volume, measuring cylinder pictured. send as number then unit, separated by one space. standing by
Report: 100 mL
